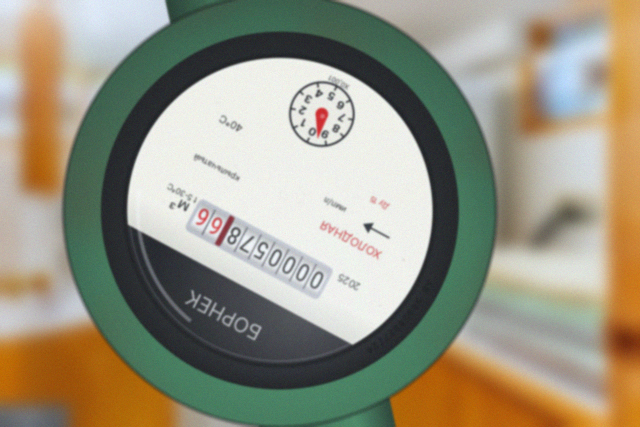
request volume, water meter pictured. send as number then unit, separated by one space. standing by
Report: 578.659 m³
